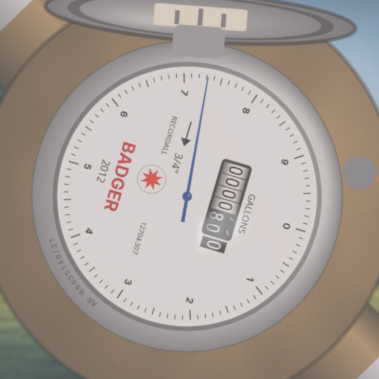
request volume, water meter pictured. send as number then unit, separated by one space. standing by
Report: 797.3 gal
